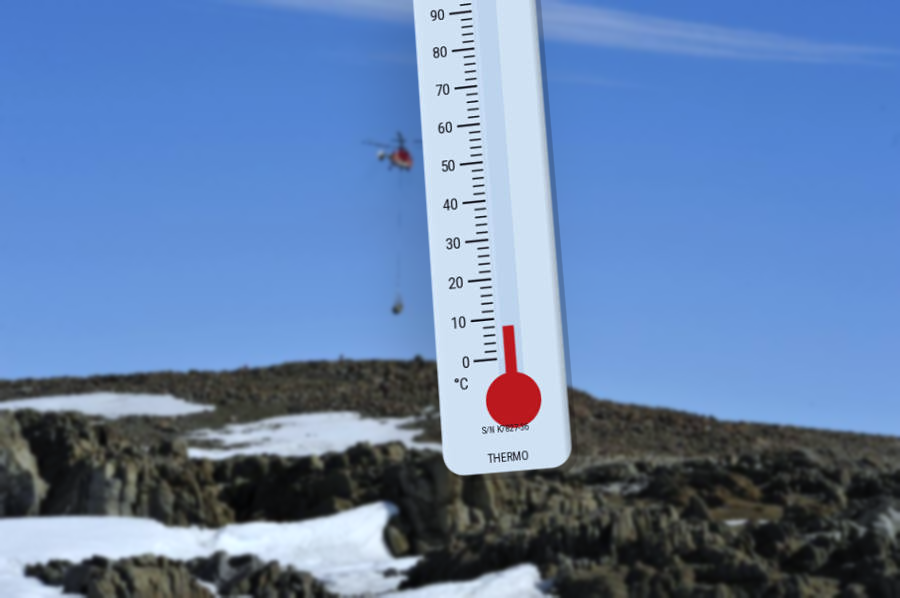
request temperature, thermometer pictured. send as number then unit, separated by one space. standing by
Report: 8 °C
